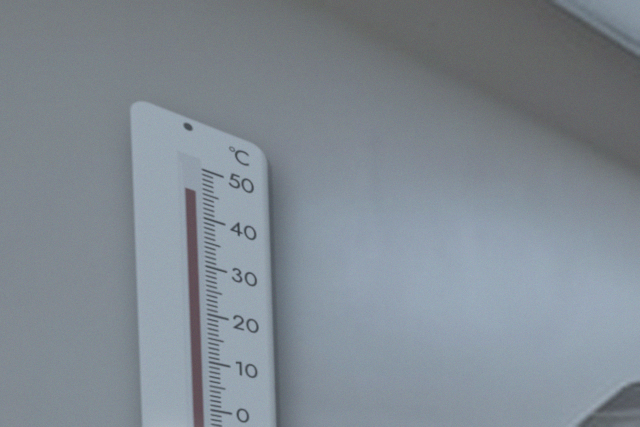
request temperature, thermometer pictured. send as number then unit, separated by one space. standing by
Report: 45 °C
